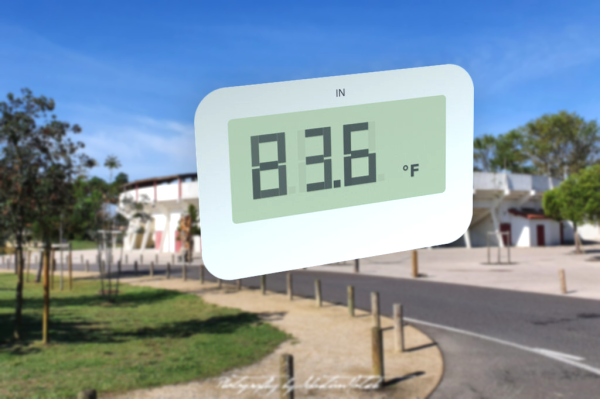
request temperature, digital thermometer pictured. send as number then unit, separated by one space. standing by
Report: 83.6 °F
